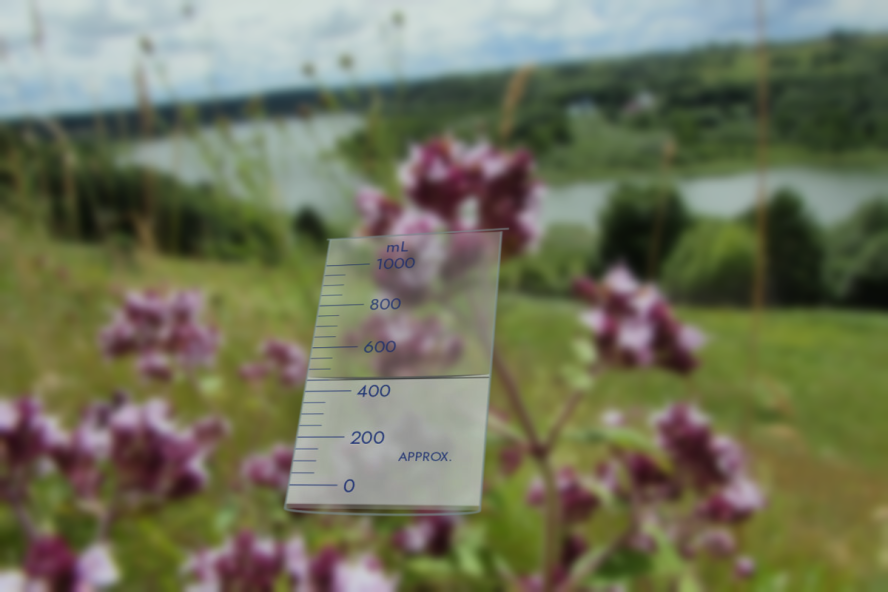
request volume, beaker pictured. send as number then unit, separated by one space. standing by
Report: 450 mL
